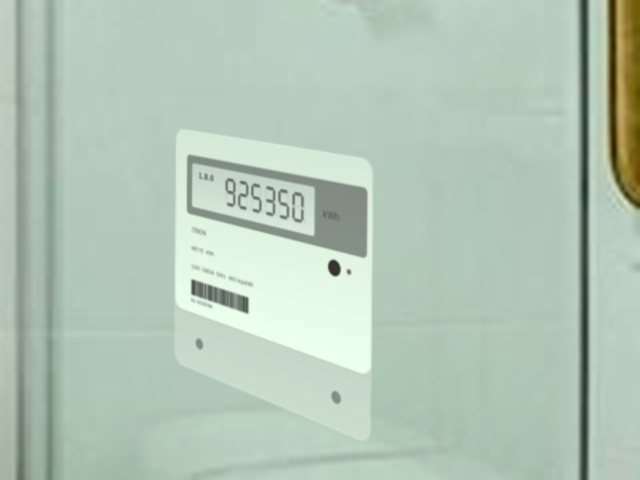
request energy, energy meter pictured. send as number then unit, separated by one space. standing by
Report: 925350 kWh
